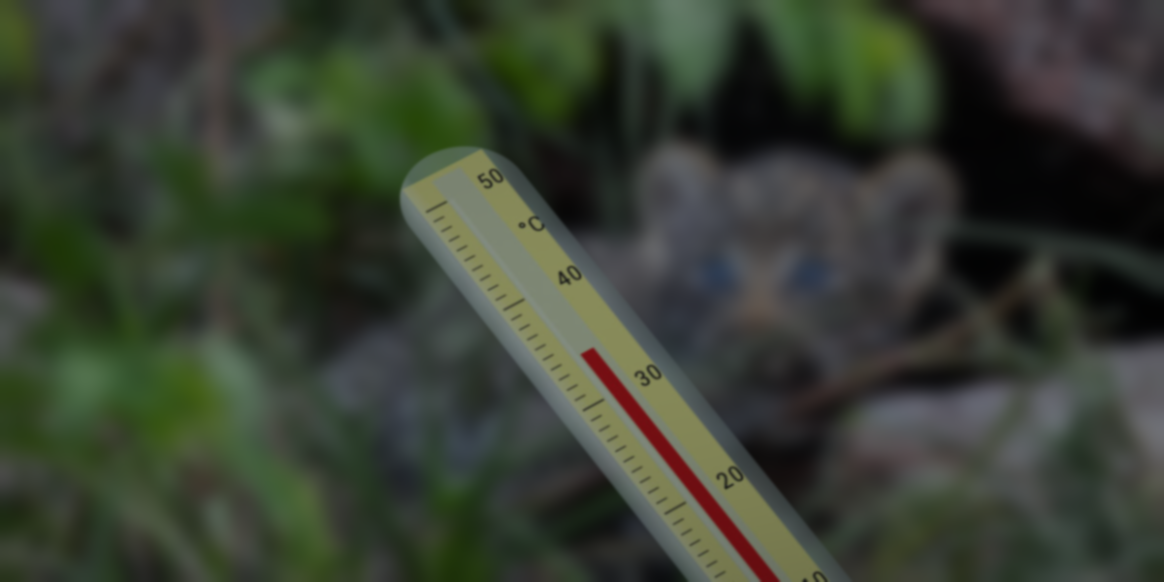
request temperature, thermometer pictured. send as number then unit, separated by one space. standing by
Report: 34 °C
